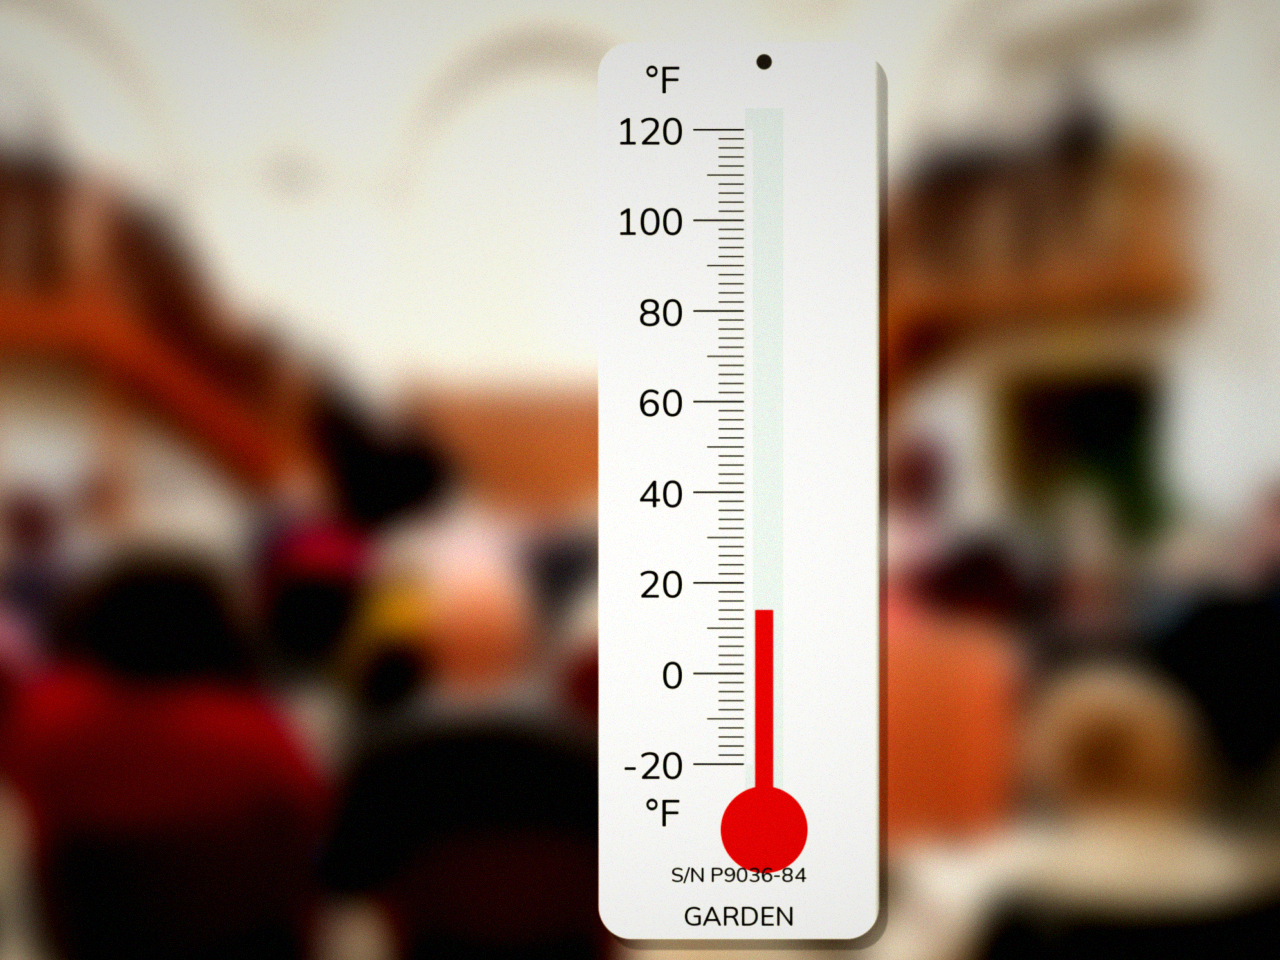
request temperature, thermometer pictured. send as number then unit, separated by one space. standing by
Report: 14 °F
